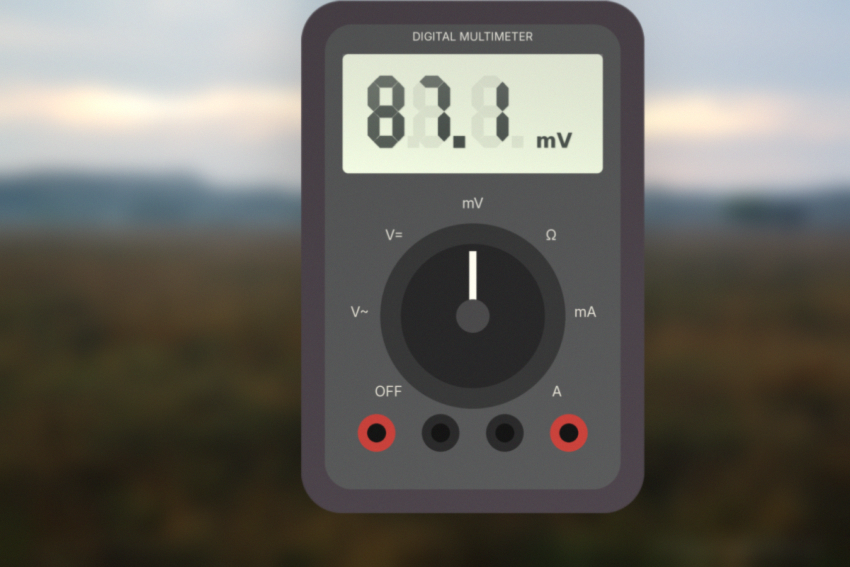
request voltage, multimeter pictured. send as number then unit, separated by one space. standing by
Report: 87.1 mV
